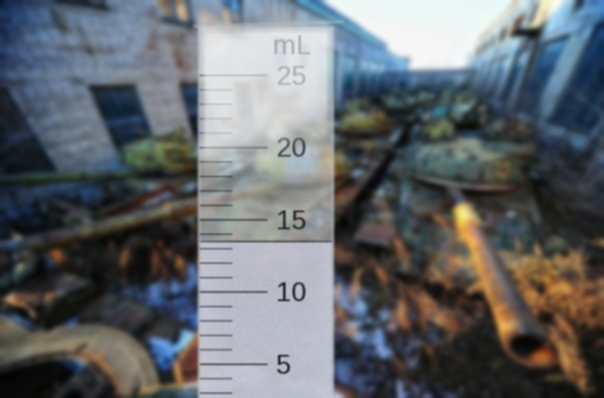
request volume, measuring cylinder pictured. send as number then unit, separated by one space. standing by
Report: 13.5 mL
